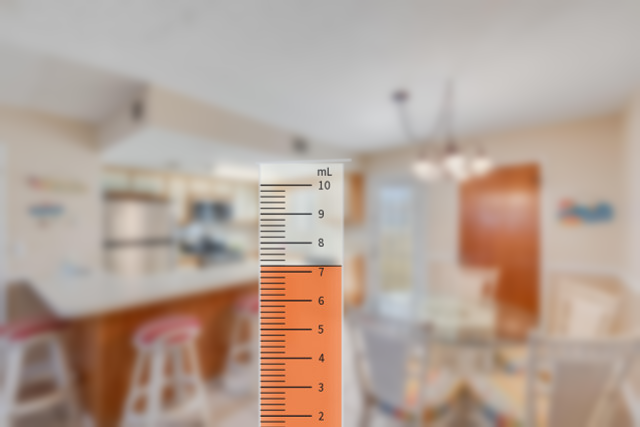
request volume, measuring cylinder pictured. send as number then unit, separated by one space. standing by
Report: 7.2 mL
